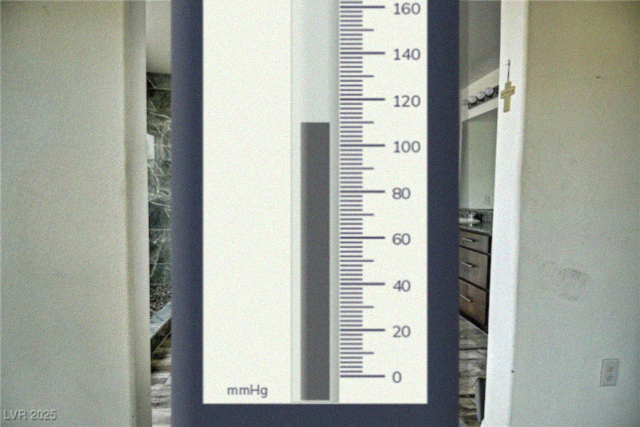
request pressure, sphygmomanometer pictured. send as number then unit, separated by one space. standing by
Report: 110 mmHg
